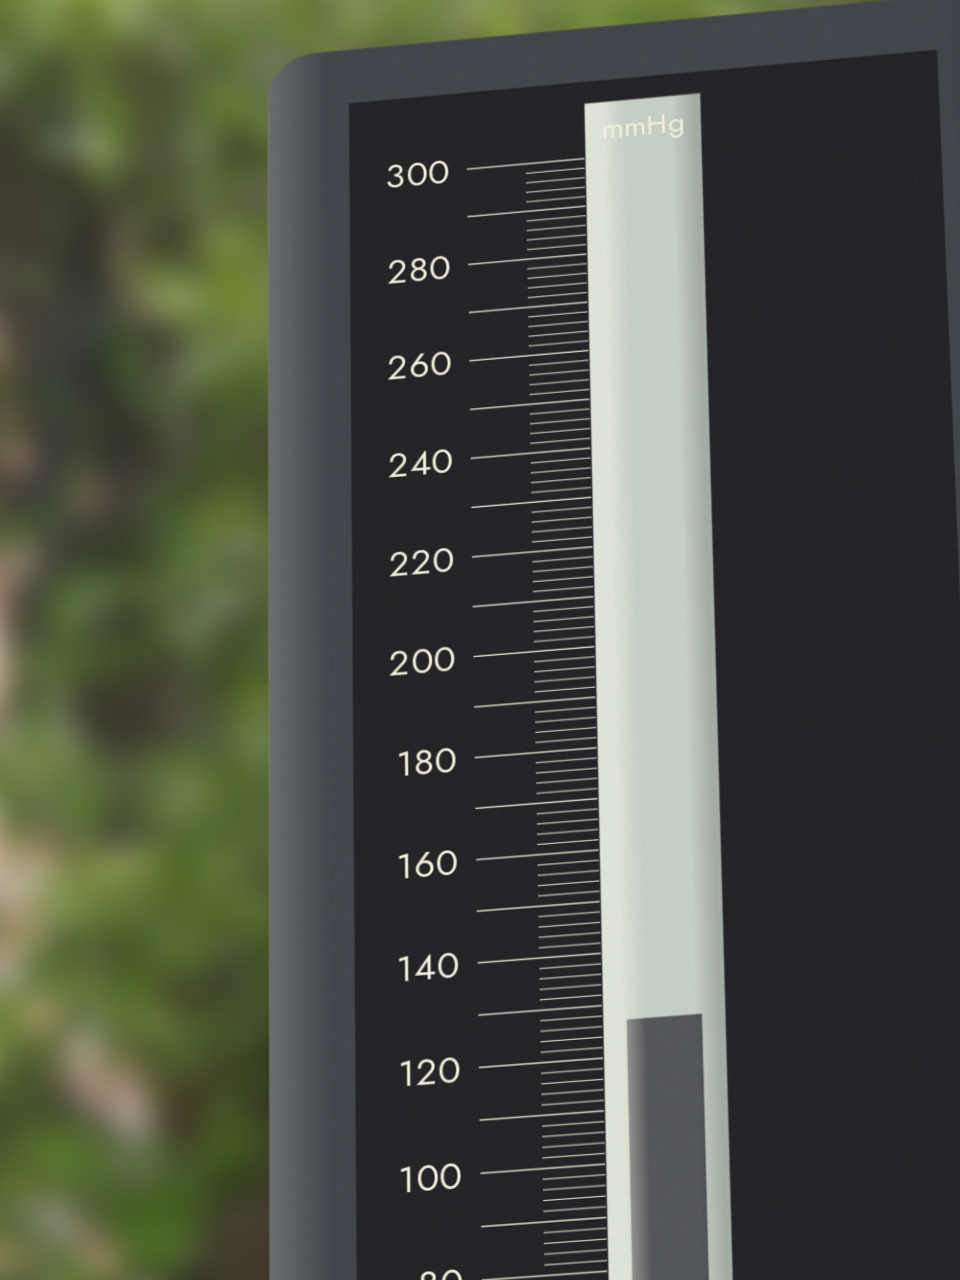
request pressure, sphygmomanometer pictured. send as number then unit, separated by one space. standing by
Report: 127 mmHg
